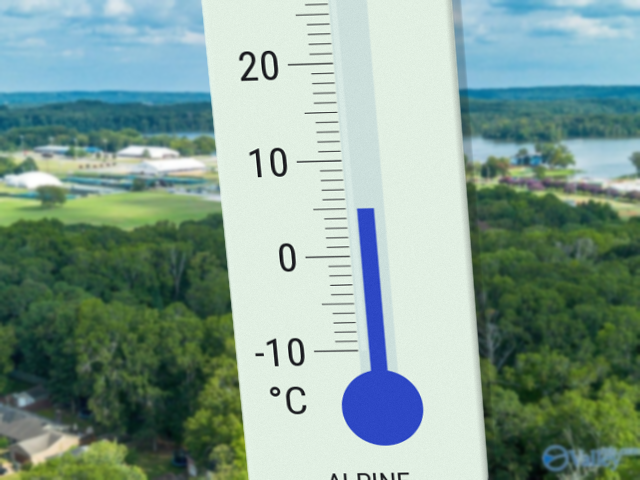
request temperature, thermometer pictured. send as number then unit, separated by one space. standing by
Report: 5 °C
